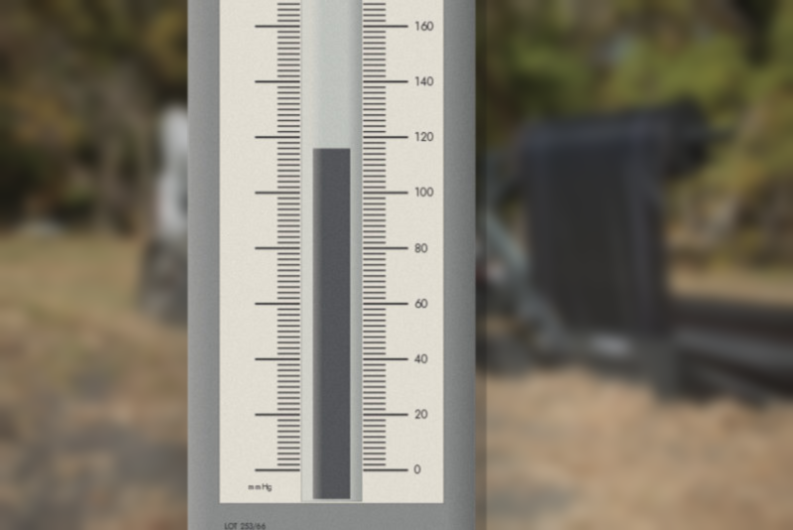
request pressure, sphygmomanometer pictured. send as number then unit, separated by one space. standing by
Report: 116 mmHg
